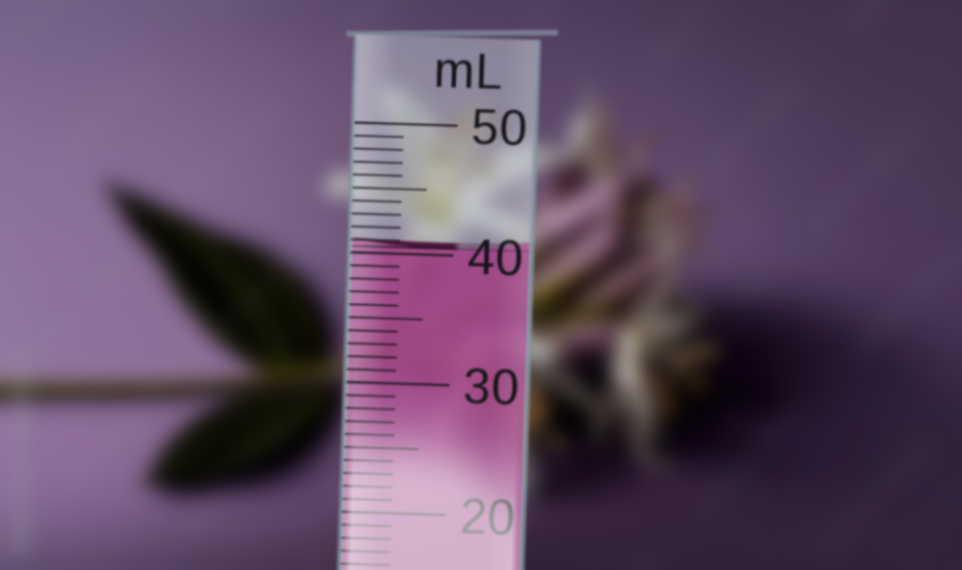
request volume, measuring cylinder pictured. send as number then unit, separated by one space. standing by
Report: 40.5 mL
